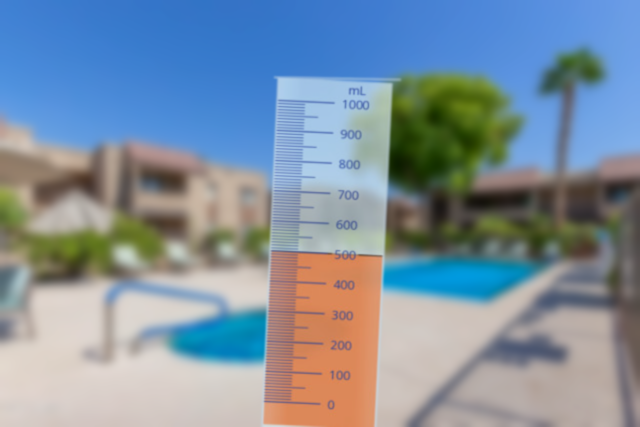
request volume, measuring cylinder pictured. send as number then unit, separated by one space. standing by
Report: 500 mL
